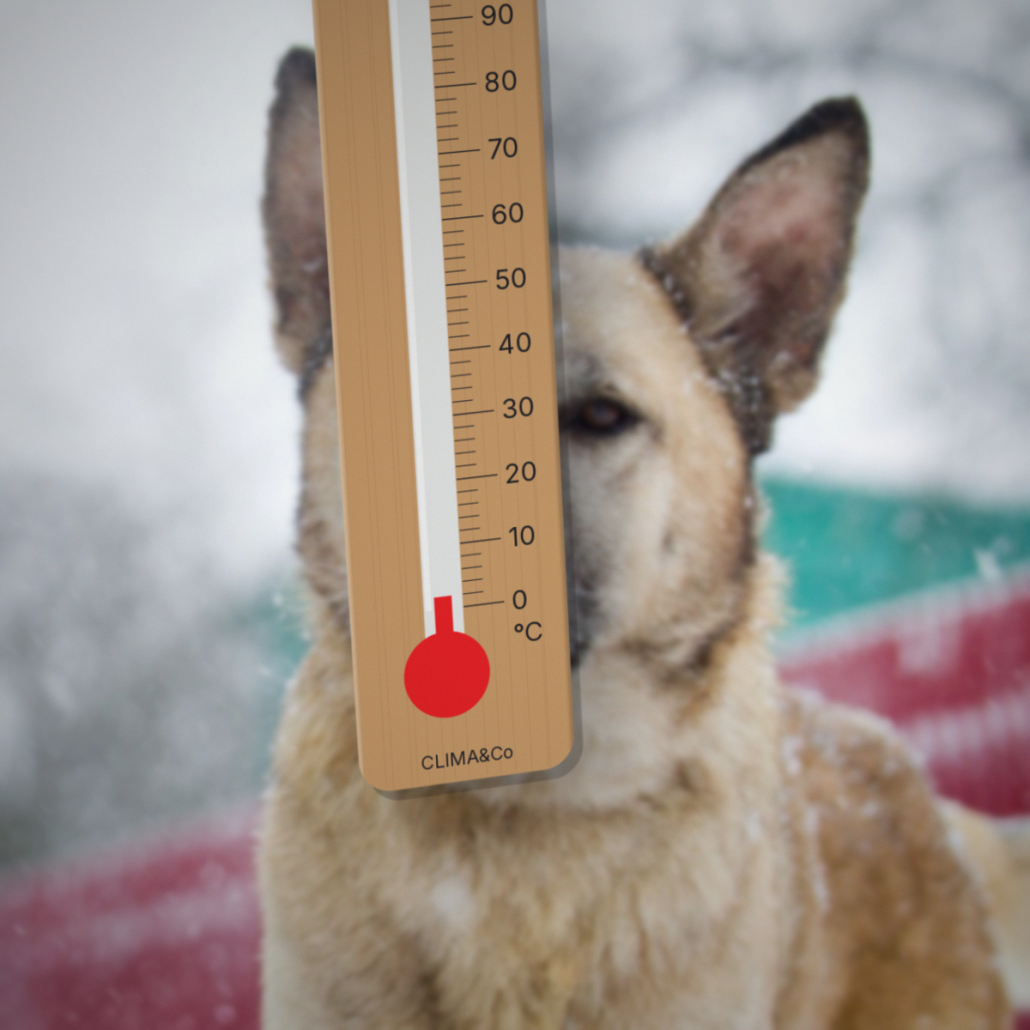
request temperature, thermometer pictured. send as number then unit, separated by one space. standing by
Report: 2 °C
